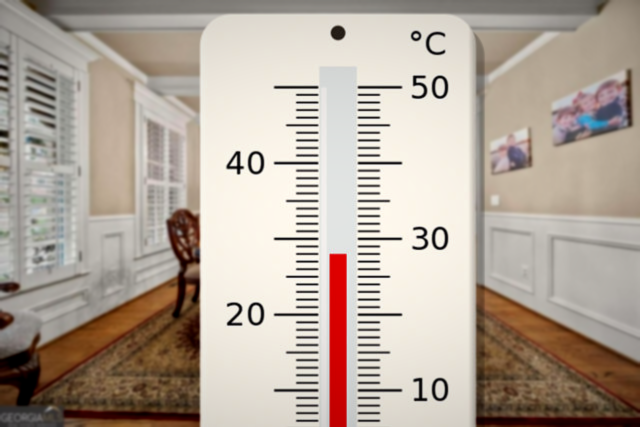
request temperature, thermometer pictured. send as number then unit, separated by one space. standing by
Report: 28 °C
